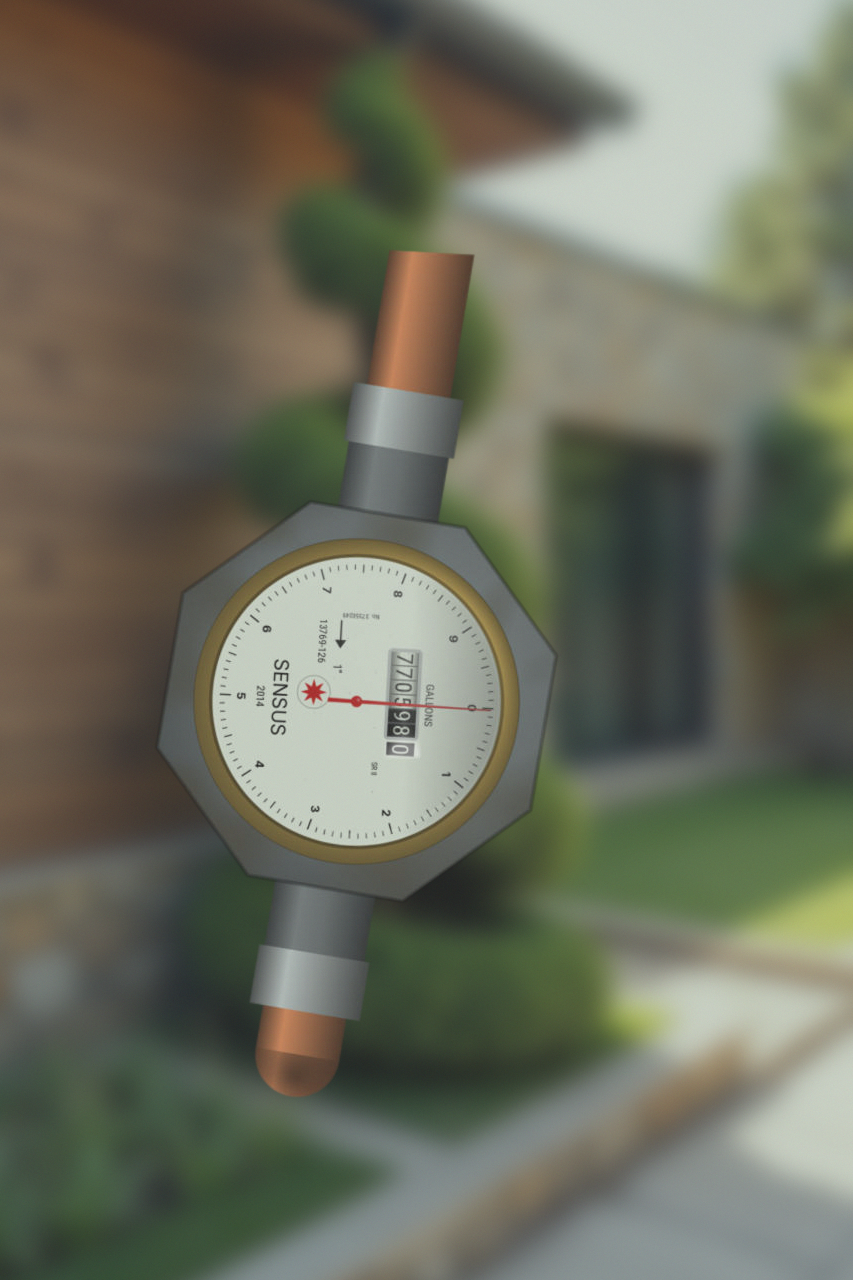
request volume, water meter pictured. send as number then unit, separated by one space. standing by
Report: 7705980.0 gal
